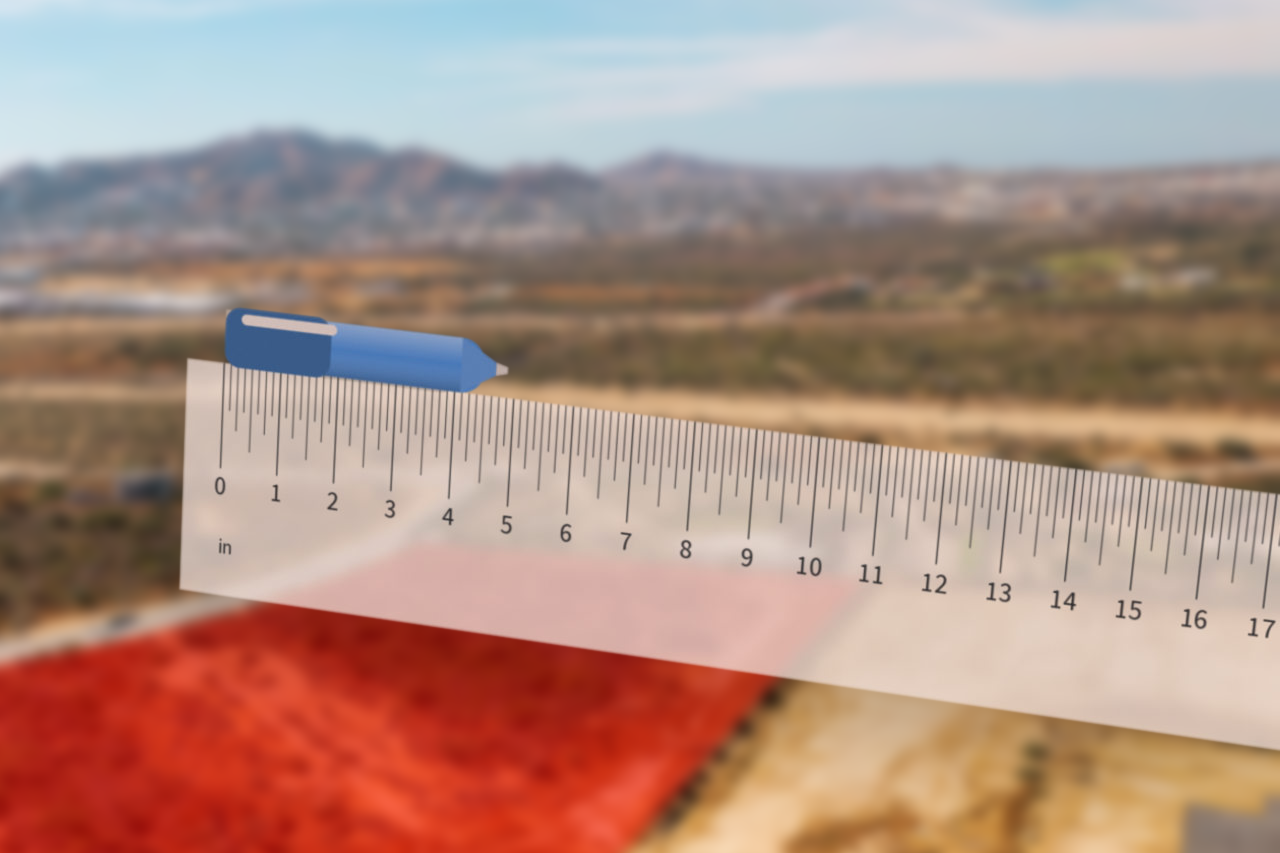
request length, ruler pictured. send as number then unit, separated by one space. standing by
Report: 4.875 in
